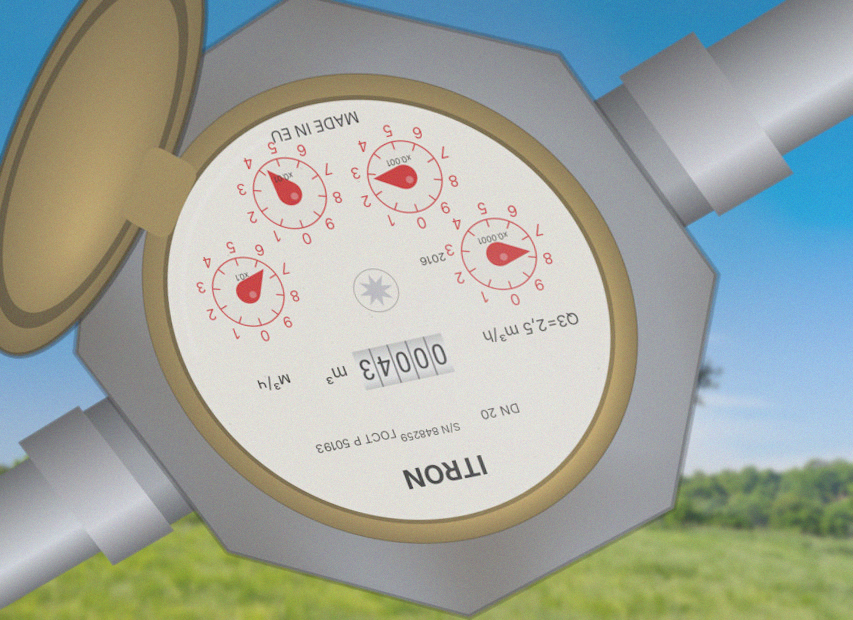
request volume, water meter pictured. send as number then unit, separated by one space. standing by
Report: 43.6427 m³
